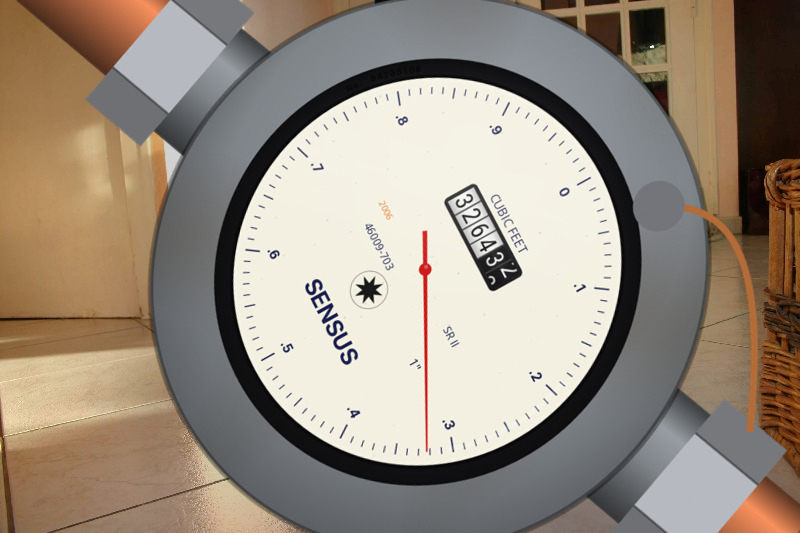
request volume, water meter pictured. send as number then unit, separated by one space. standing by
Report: 326432.32 ft³
